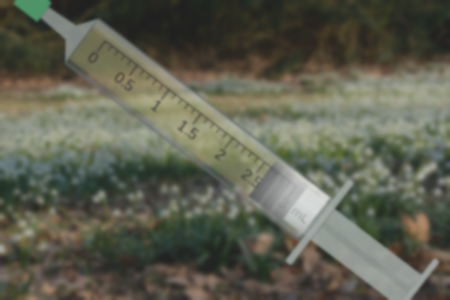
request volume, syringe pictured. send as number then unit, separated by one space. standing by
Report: 2.6 mL
